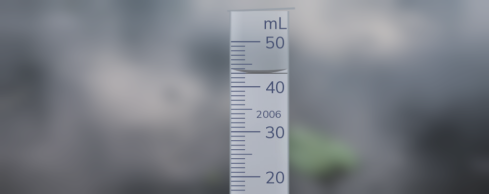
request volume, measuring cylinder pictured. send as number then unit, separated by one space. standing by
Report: 43 mL
